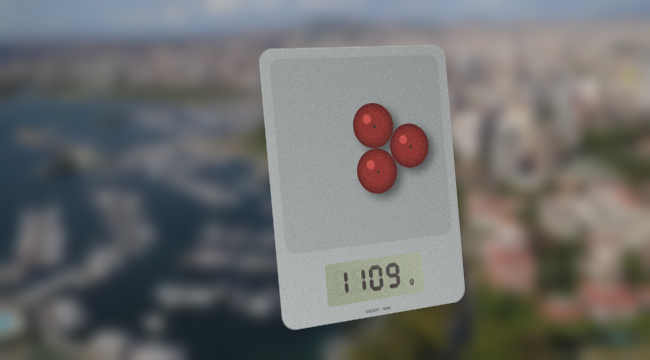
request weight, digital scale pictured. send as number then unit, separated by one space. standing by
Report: 1109 g
